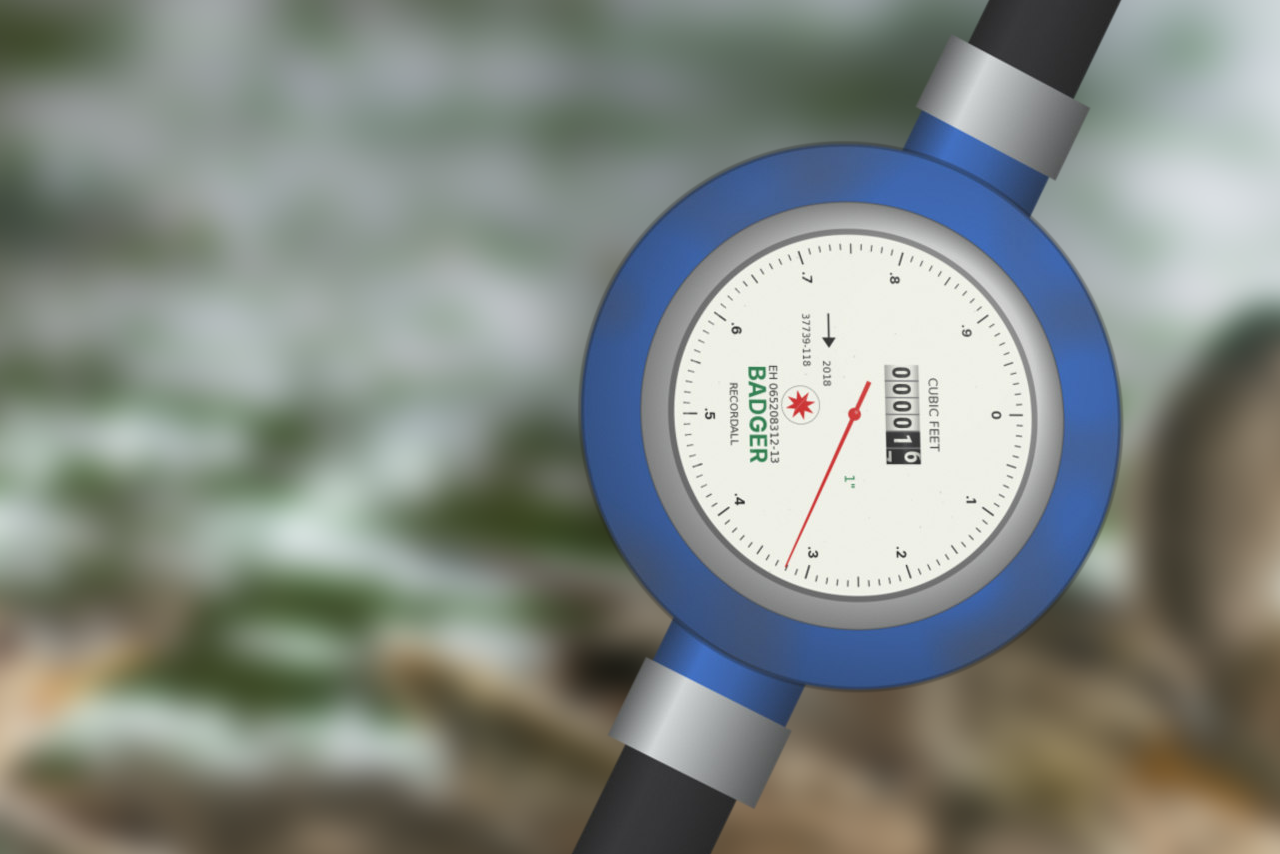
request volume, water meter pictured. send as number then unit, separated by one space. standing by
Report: 16.32 ft³
